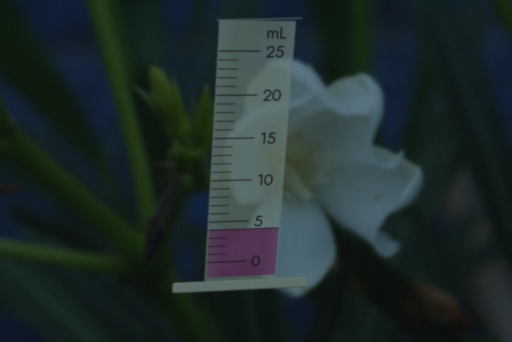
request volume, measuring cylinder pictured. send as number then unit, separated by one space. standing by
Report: 4 mL
